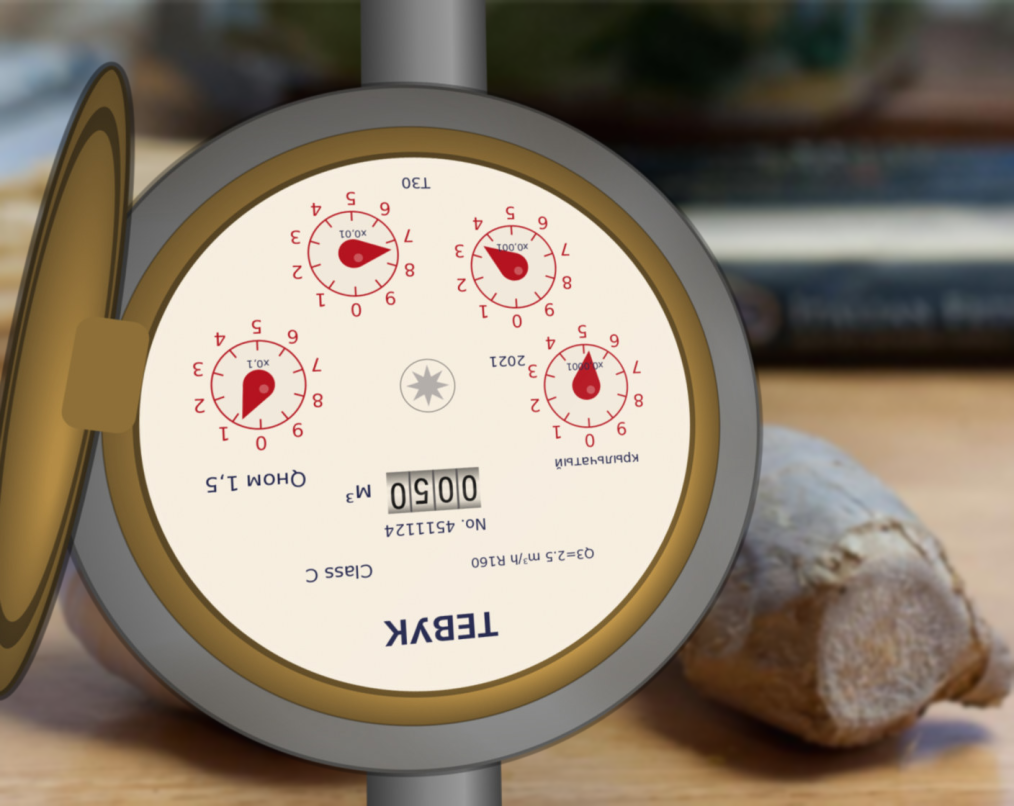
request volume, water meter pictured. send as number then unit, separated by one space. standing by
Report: 50.0735 m³
